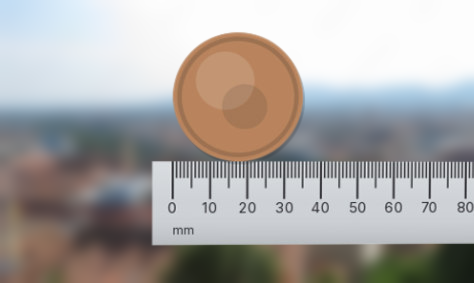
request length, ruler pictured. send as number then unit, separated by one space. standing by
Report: 35 mm
